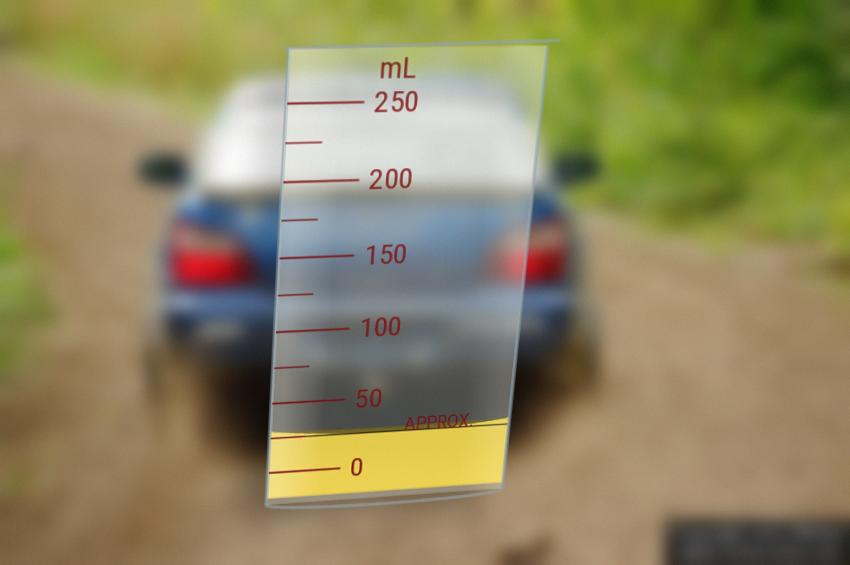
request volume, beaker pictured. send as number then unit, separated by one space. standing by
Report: 25 mL
